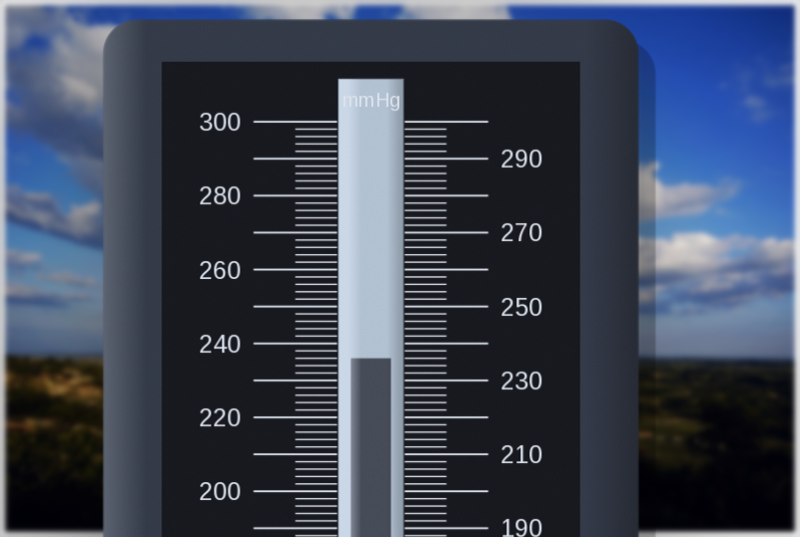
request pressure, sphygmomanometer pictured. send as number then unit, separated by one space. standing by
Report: 236 mmHg
